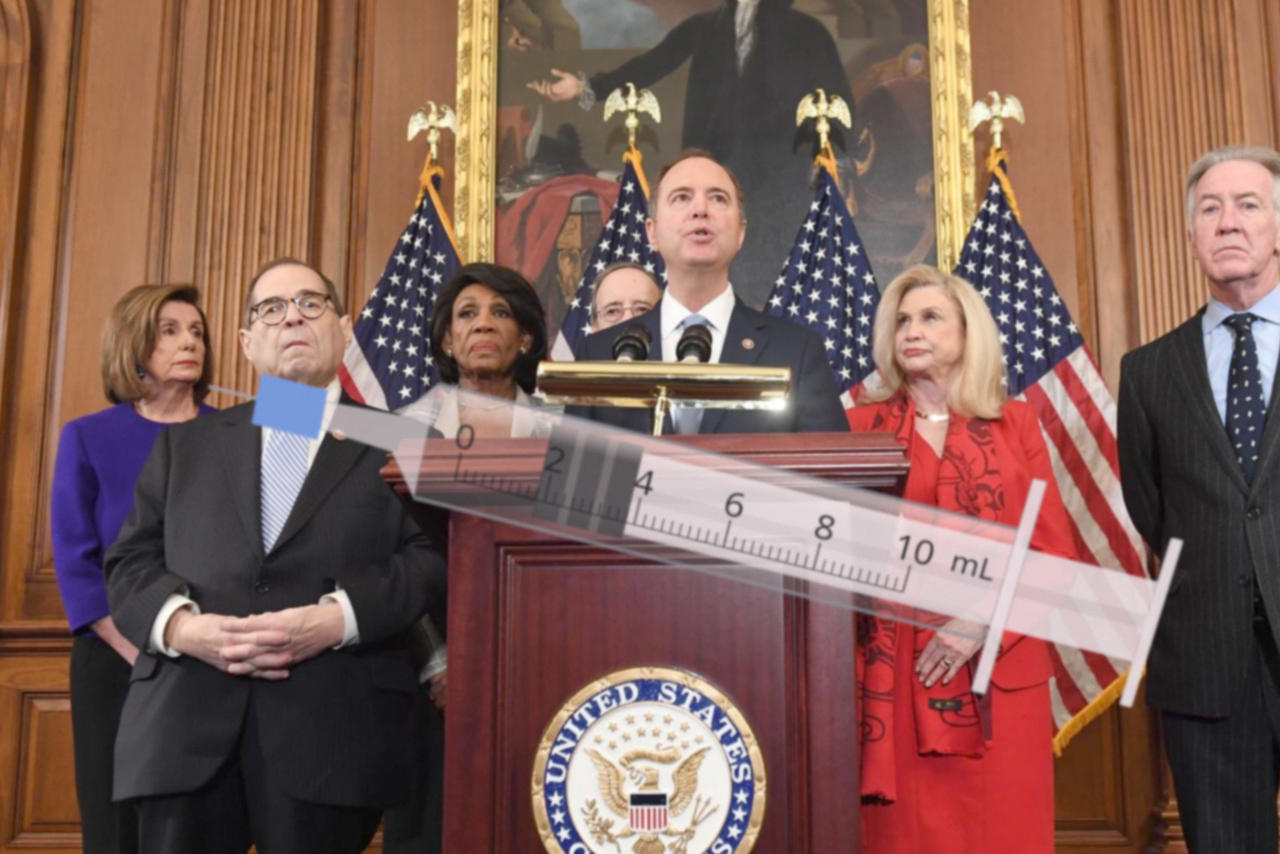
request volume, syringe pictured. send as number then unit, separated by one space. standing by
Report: 1.8 mL
